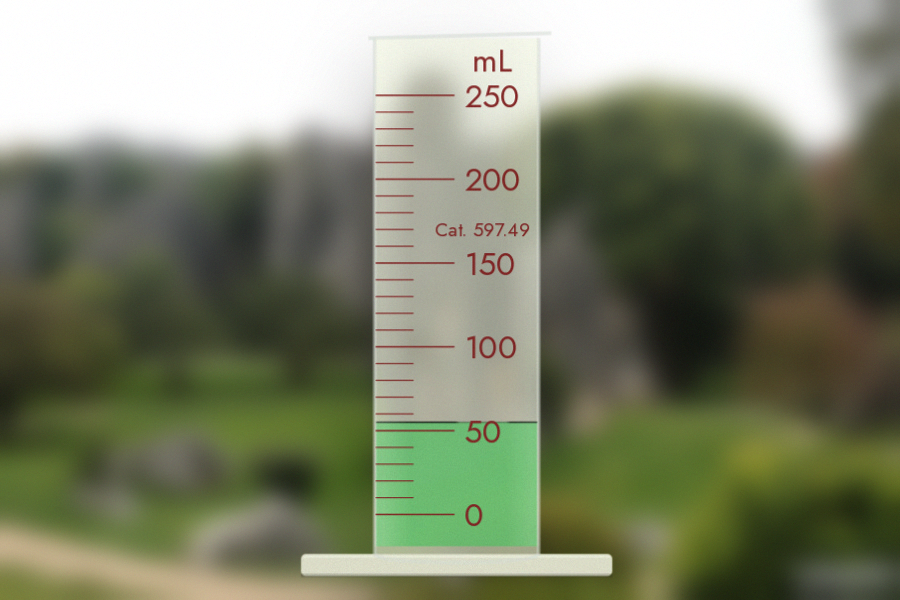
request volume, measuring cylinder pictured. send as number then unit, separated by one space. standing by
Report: 55 mL
